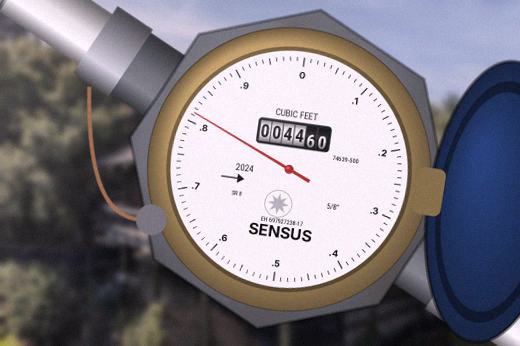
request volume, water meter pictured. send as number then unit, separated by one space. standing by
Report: 4459.81 ft³
